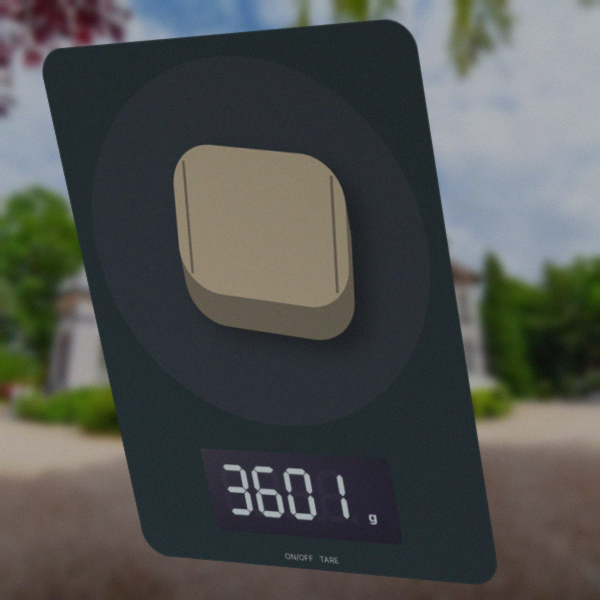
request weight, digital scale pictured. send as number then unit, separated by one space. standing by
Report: 3601 g
